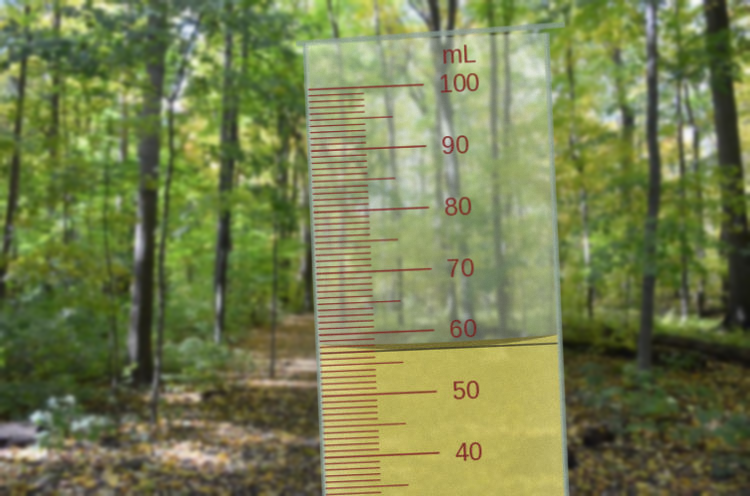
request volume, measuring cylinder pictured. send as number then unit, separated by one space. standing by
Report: 57 mL
